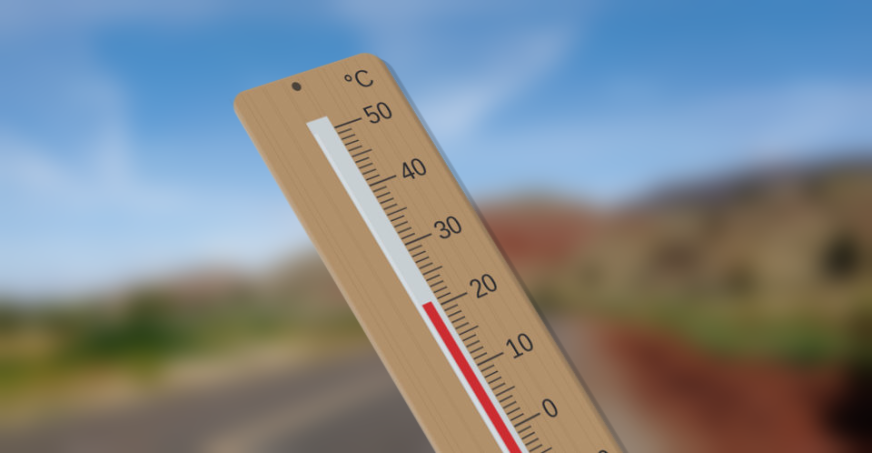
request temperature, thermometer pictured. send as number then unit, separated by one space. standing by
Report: 21 °C
